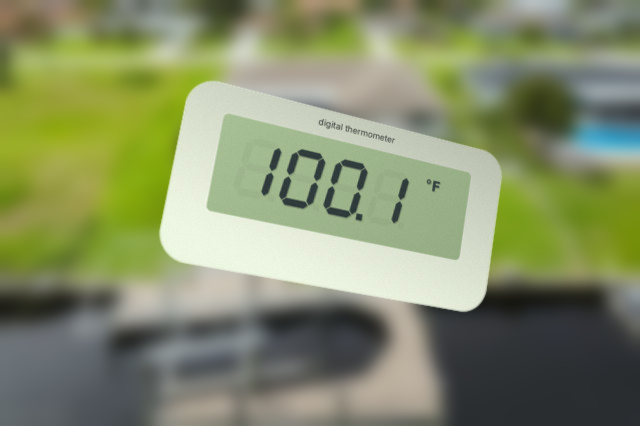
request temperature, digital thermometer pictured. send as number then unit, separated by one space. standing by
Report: 100.1 °F
